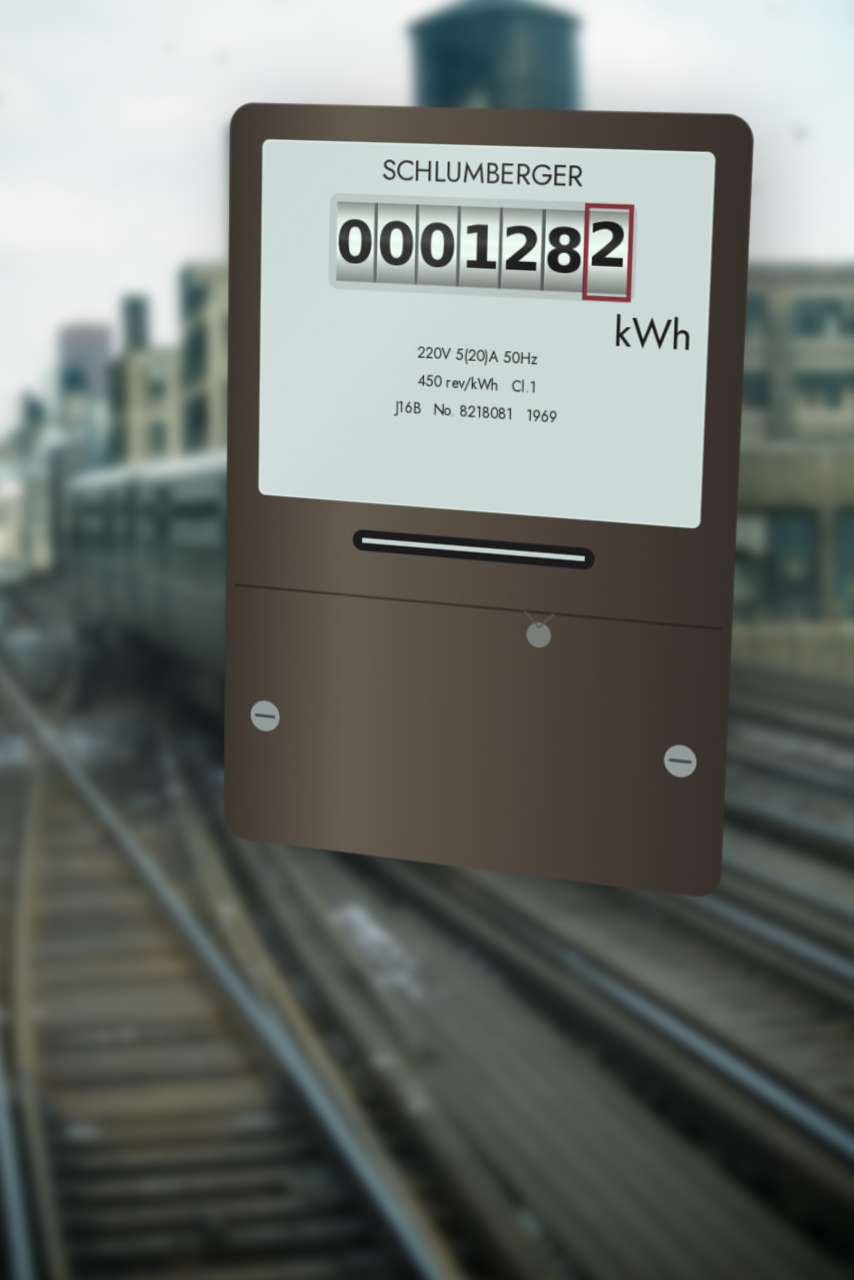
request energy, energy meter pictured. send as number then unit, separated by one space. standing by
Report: 128.2 kWh
